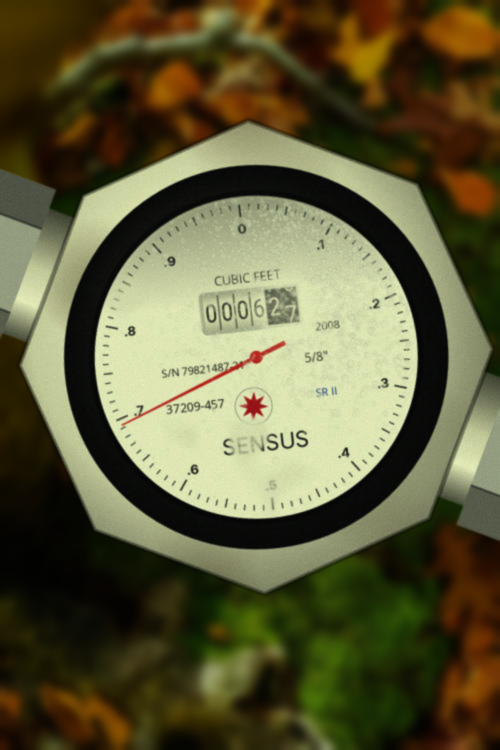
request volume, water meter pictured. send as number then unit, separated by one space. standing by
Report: 626.69 ft³
